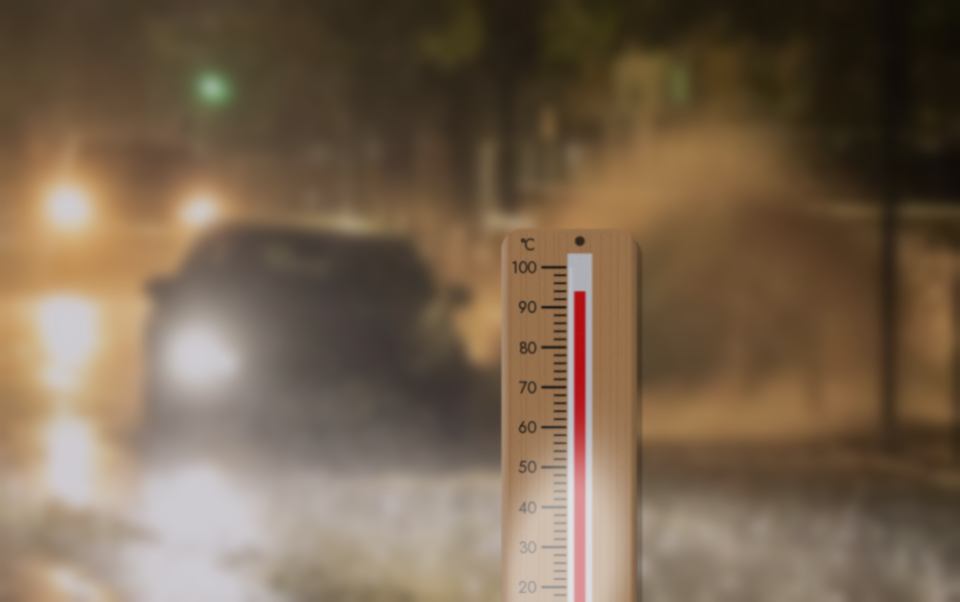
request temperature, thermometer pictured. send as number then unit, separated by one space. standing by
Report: 94 °C
